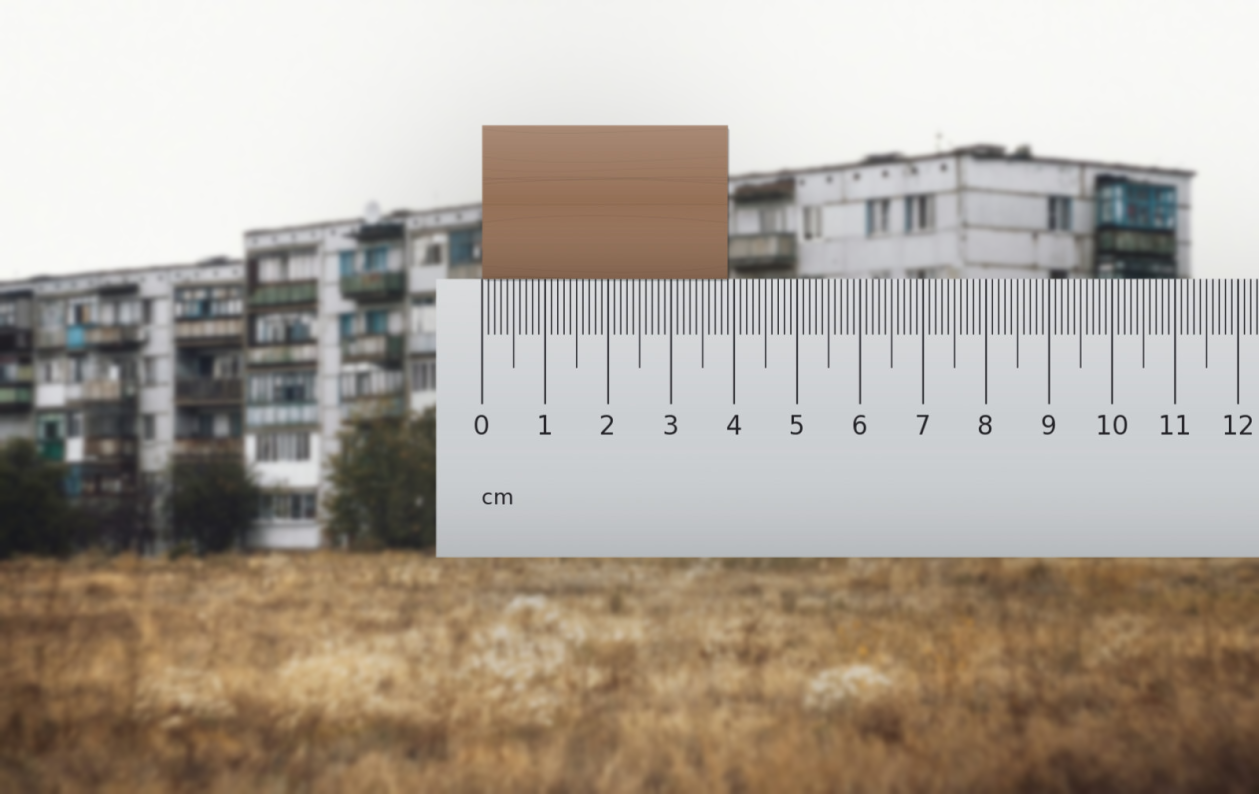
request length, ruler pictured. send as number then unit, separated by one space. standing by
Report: 3.9 cm
